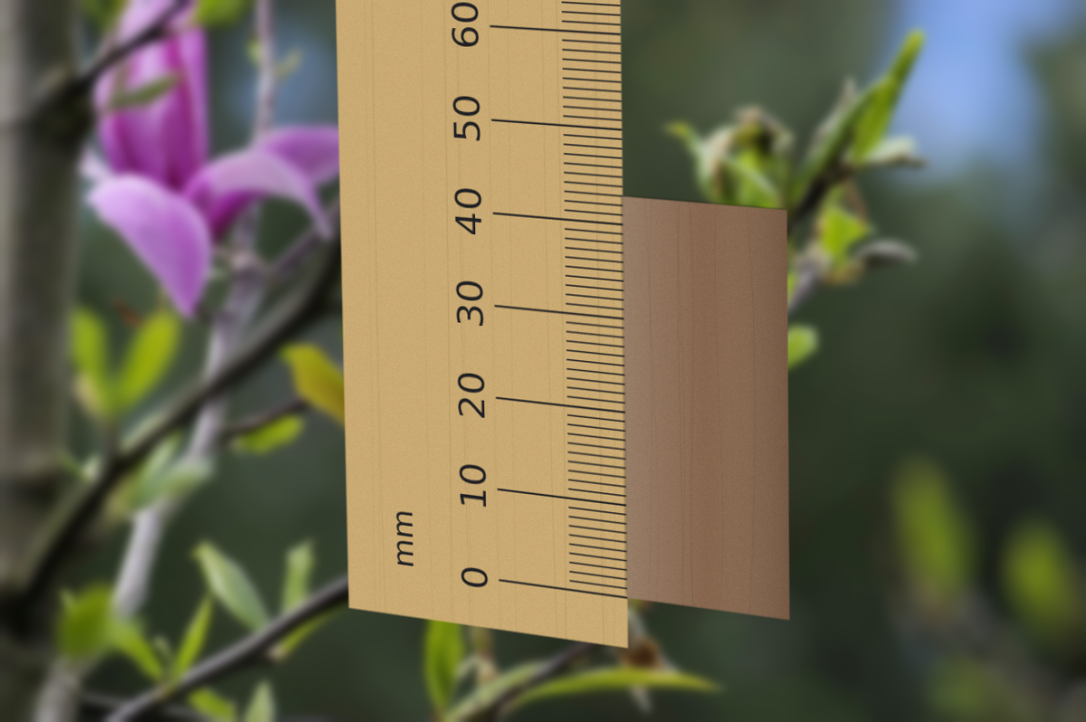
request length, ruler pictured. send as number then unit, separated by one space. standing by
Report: 43 mm
